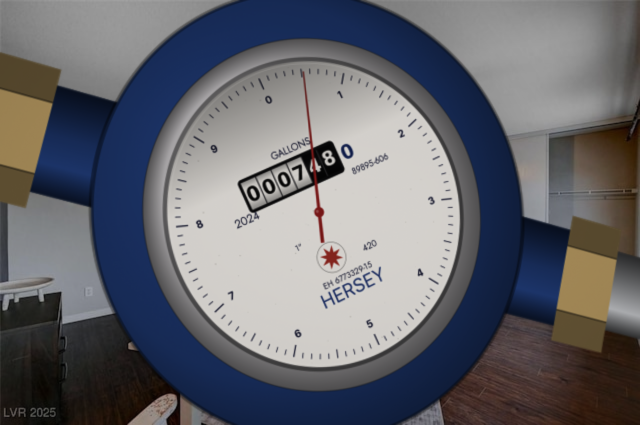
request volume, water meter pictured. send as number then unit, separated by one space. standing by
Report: 7480.5 gal
